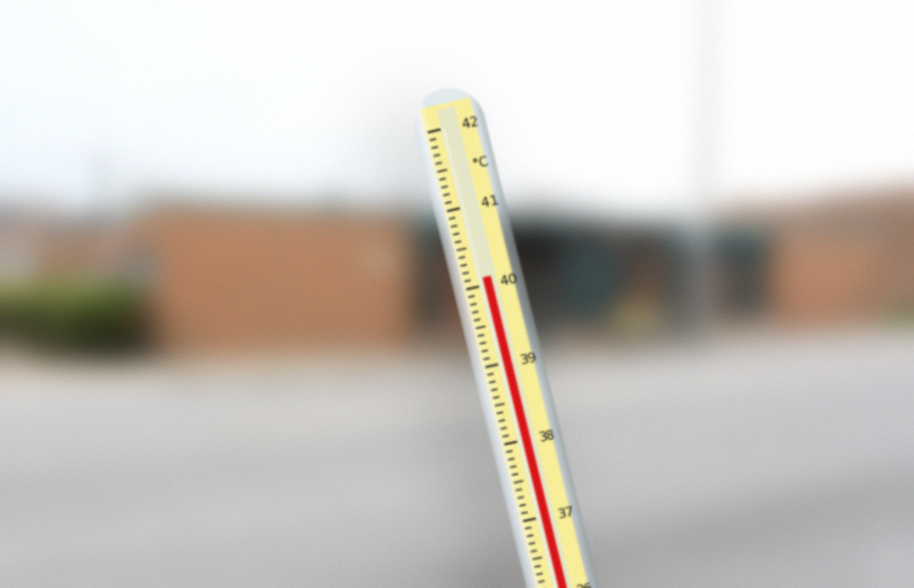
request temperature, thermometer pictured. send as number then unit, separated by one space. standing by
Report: 40.1 °C
